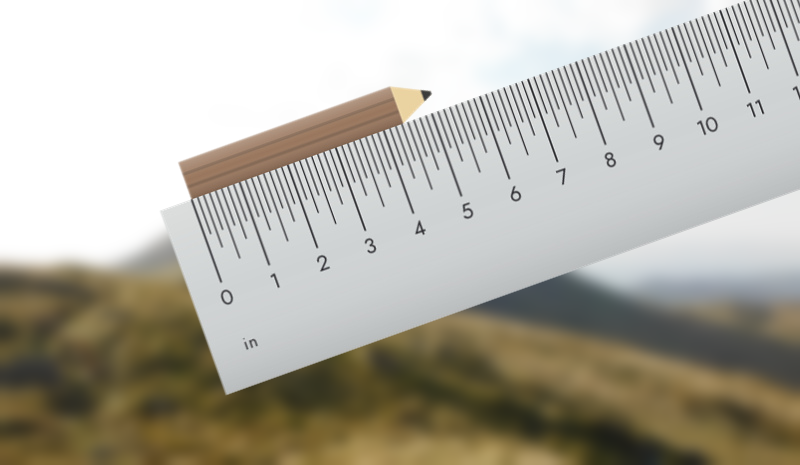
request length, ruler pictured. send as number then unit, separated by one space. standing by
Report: 5.125 in
